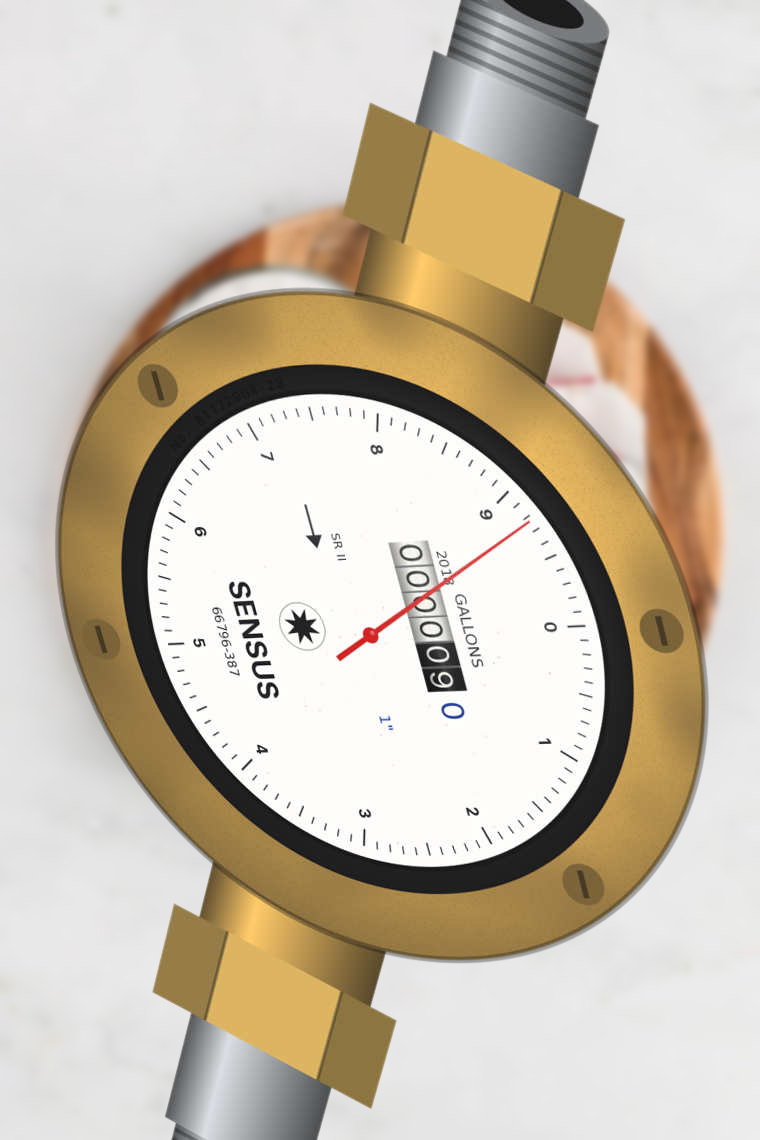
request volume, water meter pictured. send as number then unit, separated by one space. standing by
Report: 89.2 gal
